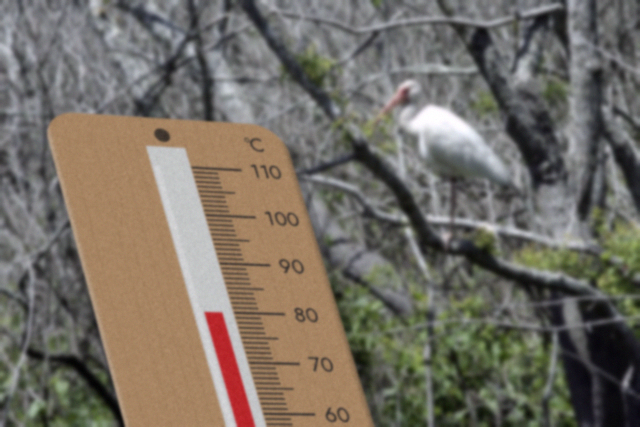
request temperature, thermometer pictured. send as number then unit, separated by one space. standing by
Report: 80 °C
